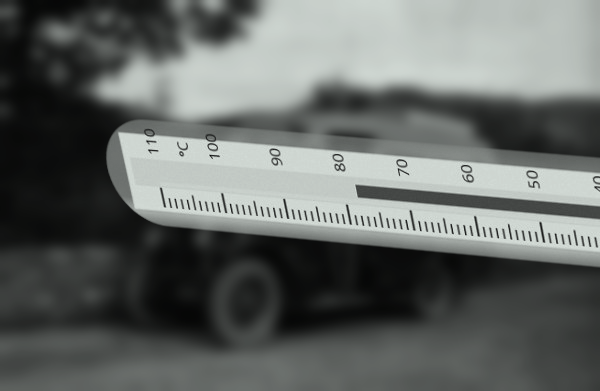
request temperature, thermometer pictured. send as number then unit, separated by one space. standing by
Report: 78 °C
